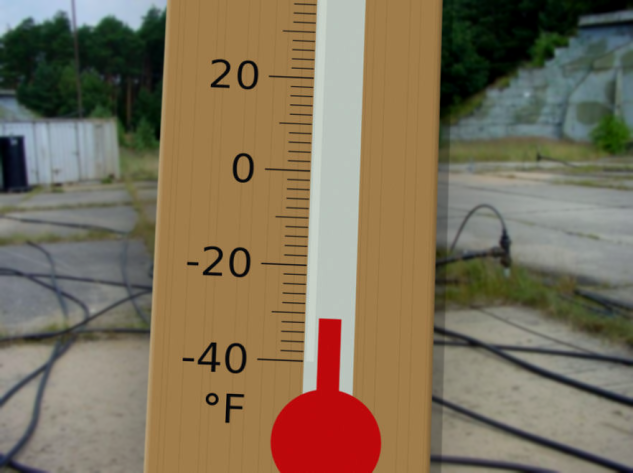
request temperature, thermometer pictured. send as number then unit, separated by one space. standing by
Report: -31 °F
